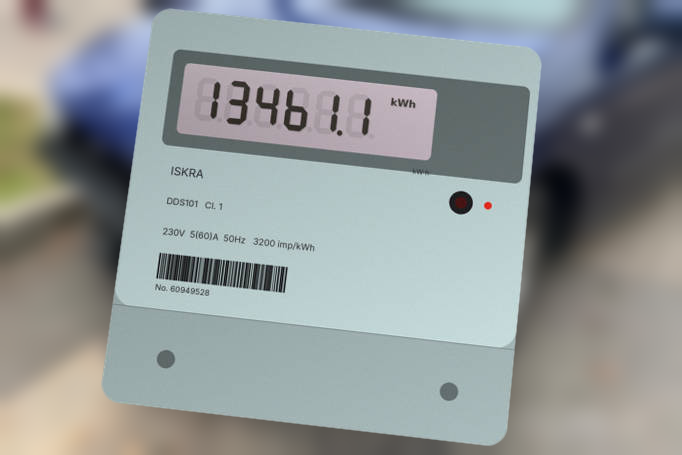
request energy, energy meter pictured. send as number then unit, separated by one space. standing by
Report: 13461.1 kWh
